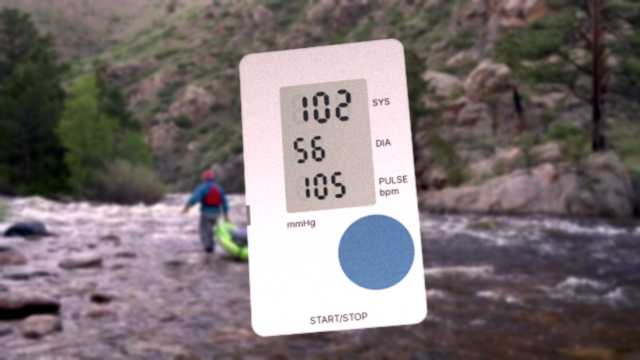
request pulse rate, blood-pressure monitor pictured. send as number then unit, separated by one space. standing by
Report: 105 bpm
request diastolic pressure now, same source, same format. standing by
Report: 56 mmHg
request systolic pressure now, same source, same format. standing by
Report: 102 mmHg
